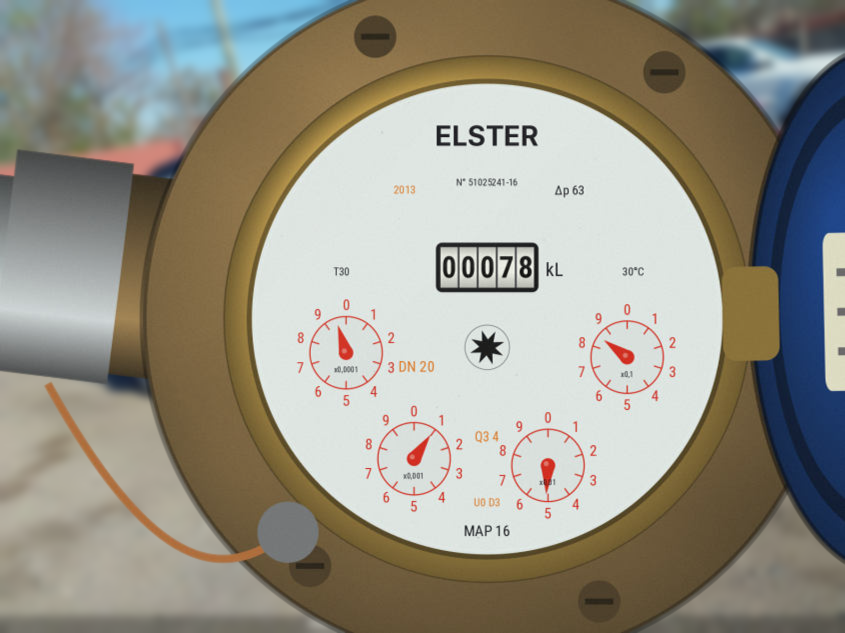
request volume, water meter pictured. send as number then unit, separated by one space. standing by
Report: 78.8509 kL
